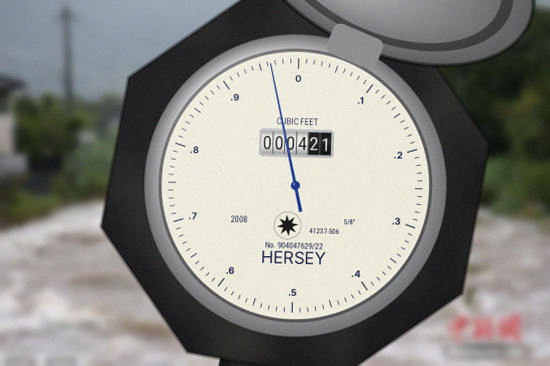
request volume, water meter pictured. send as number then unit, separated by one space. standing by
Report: 420.96 ft³
